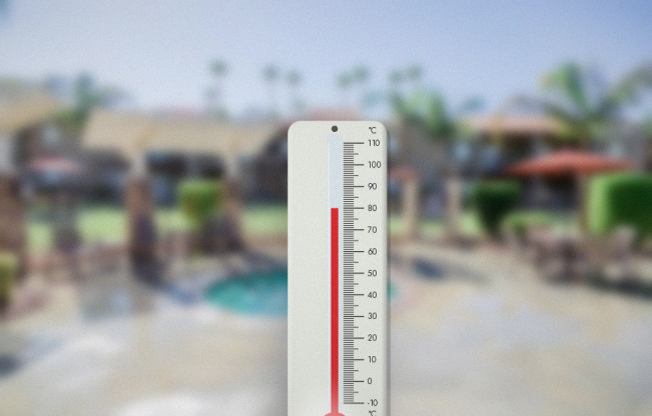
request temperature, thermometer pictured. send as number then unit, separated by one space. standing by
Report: 80 °C
